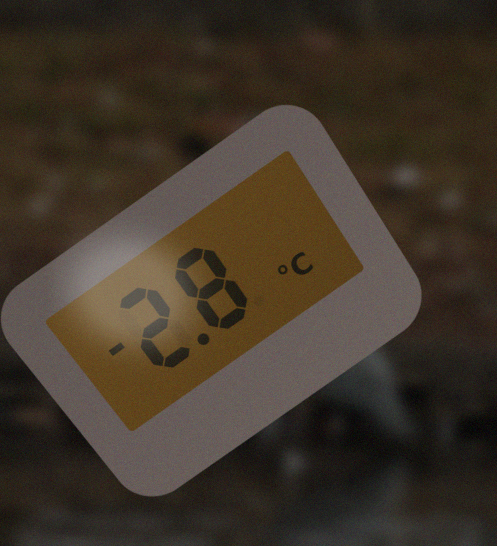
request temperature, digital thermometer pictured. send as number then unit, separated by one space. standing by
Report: -2.8 °C
